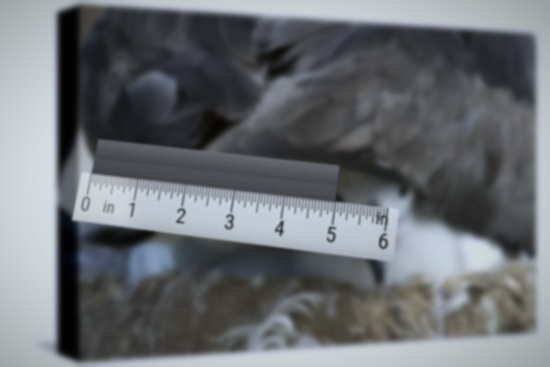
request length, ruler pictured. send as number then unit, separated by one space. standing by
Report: 5 in
